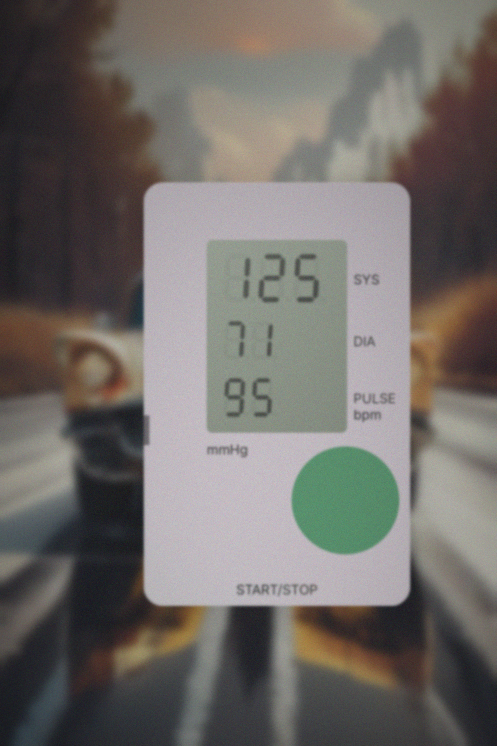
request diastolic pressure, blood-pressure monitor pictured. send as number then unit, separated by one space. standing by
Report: 71 mmHg
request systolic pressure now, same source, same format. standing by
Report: 125 mmHg
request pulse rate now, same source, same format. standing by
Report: 95 bpm
